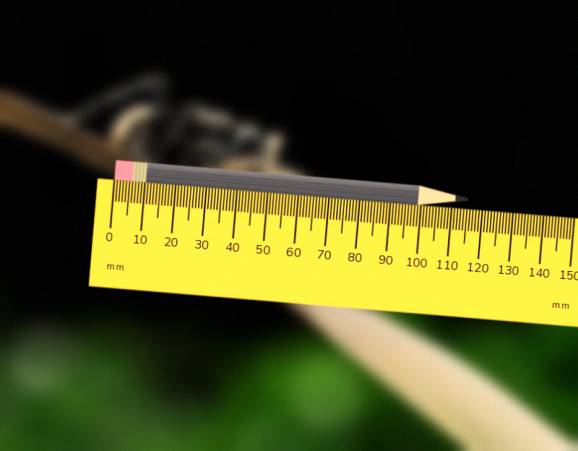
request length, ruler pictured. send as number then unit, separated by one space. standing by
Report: 115 mm
